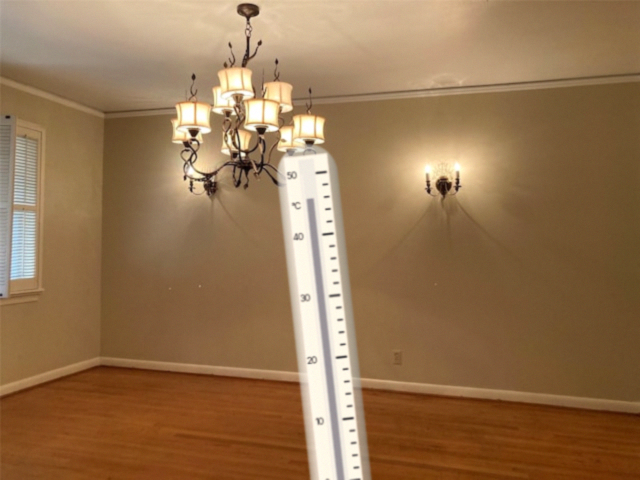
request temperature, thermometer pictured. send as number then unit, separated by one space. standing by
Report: 46 °C
